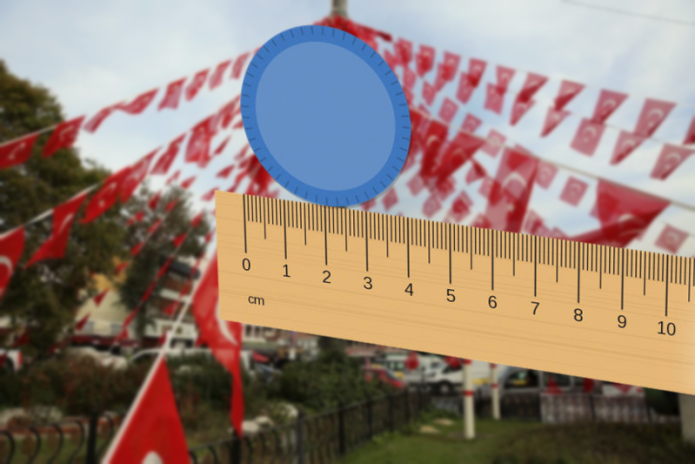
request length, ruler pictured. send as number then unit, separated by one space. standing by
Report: 4.1 cm
